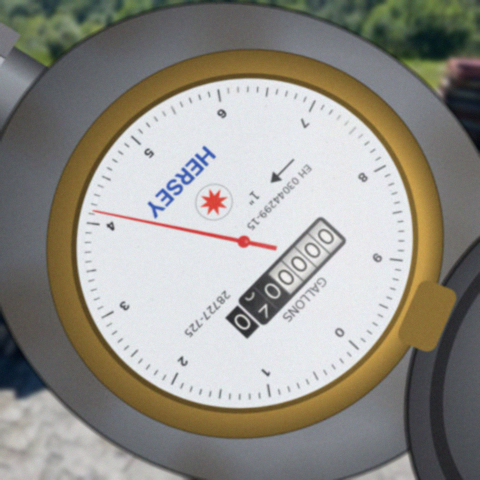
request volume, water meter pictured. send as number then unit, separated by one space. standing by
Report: 24.1 gal
